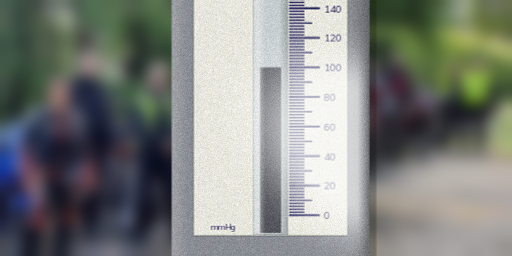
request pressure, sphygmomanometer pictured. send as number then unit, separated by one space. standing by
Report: 100 mmHg
